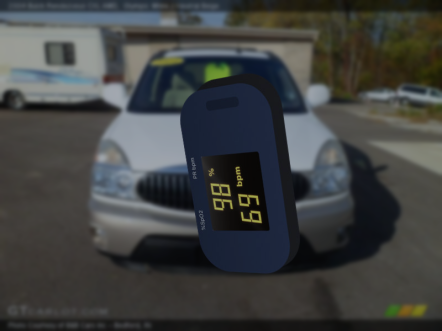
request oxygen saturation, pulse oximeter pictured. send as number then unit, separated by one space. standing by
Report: 98 %
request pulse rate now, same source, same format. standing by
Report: 69 bpm
